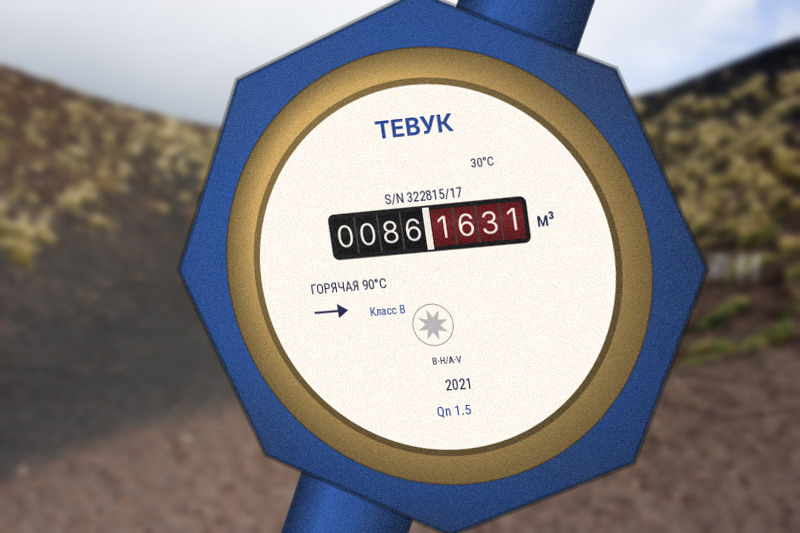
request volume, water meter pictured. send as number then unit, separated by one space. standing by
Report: 86.1631 m³
